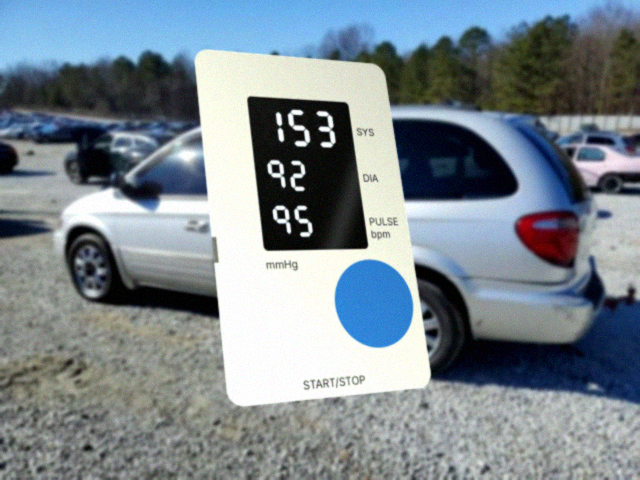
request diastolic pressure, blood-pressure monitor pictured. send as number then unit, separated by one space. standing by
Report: 92 mmHg
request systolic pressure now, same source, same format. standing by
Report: 153 mmHg
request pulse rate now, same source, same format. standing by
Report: 95 bpm
